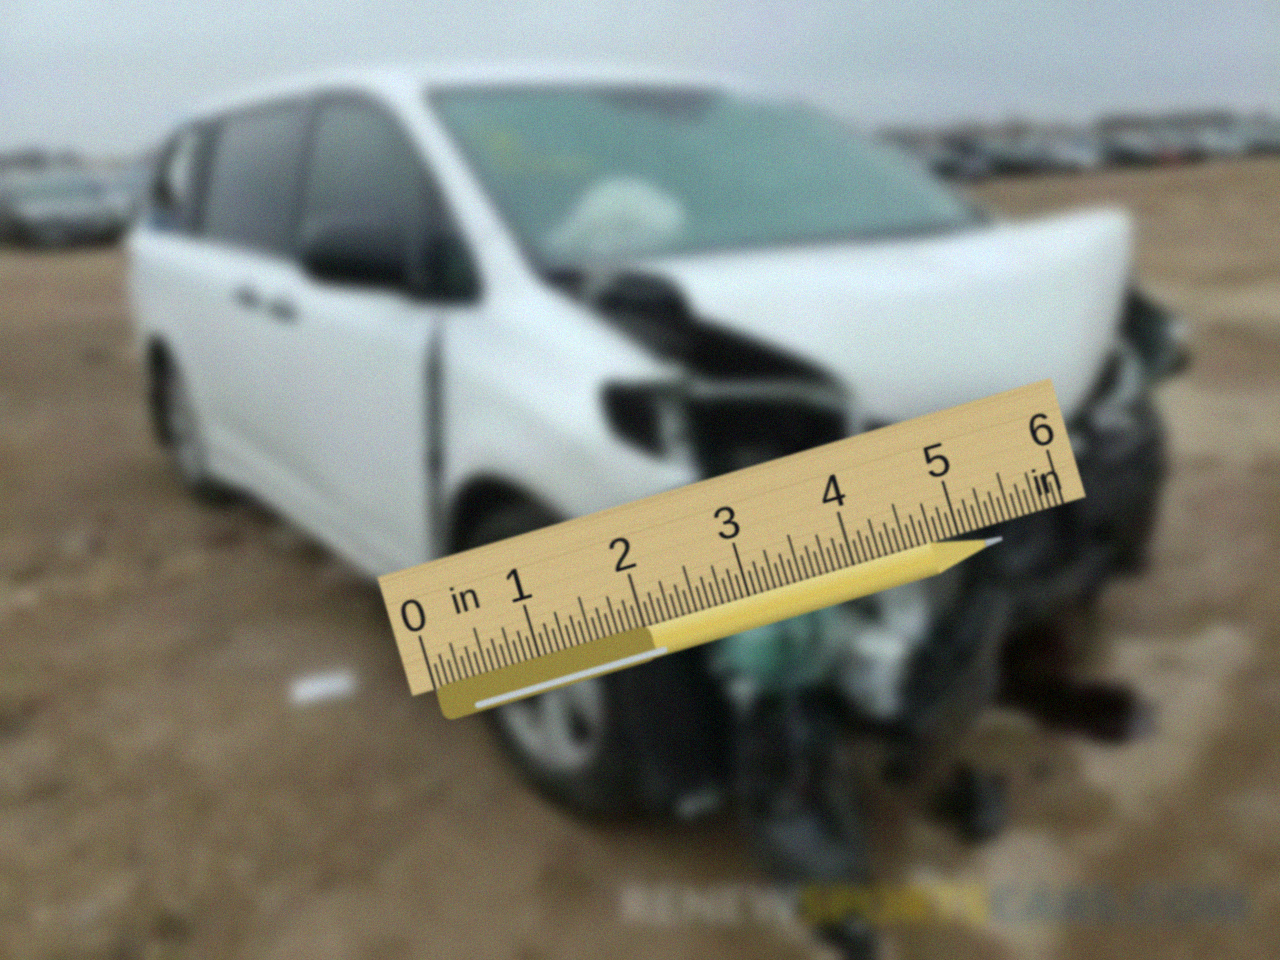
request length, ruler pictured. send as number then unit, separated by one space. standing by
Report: 5.375 in
